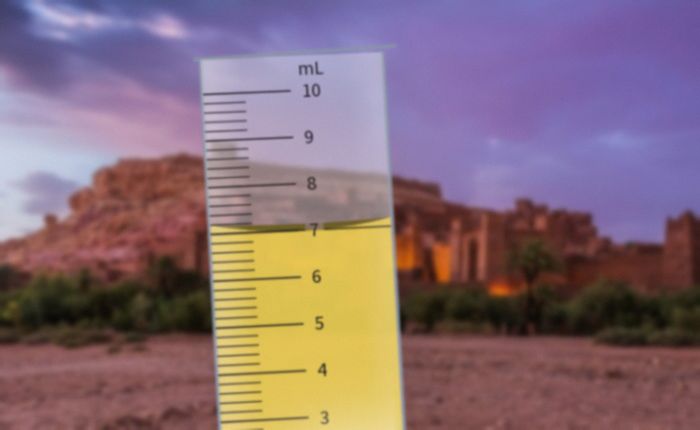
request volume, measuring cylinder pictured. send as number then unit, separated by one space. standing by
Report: 7 mL
